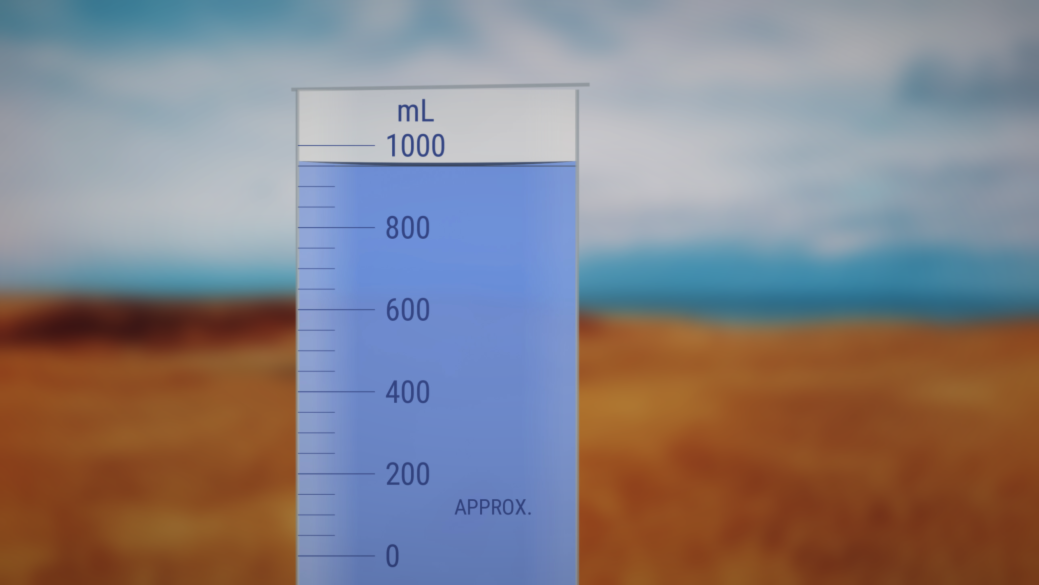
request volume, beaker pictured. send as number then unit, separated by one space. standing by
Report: 950 mL
